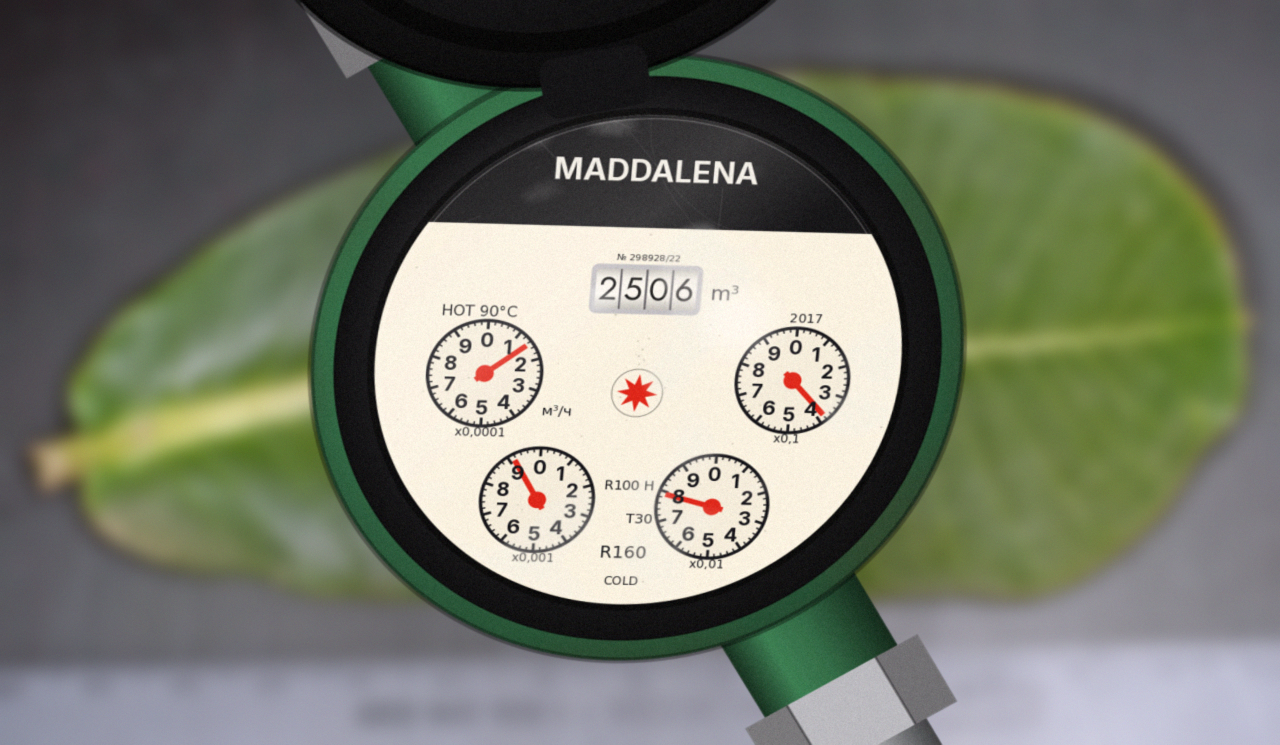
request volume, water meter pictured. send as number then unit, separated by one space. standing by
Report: 2506.3791 m³
